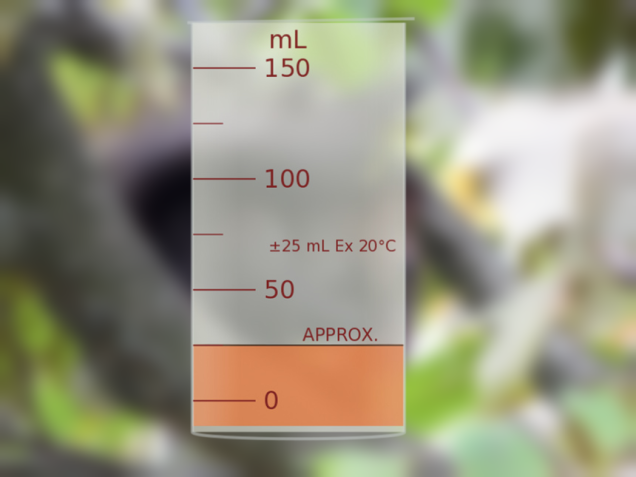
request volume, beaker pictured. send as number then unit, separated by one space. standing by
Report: 25 mL
